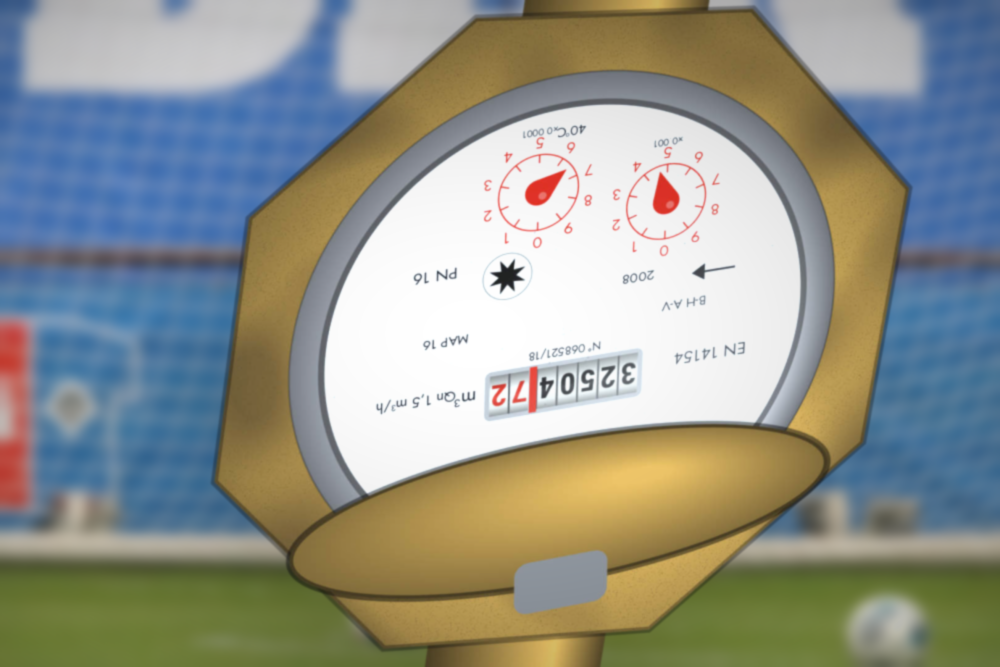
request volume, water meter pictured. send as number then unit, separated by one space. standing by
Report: 32504.7246 m³
